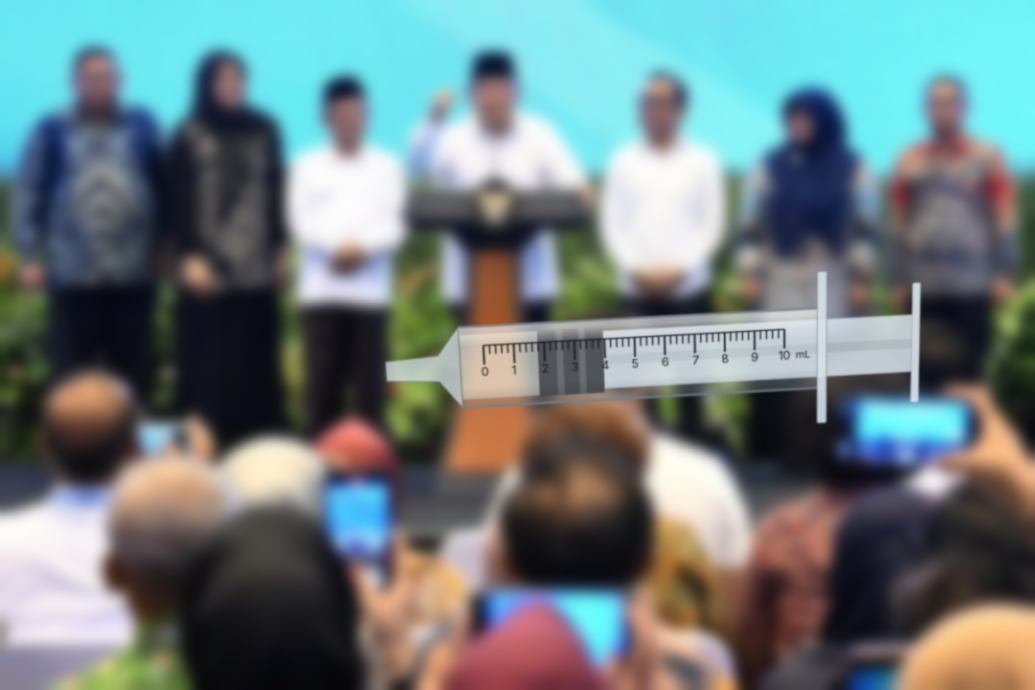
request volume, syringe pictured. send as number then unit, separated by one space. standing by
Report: 1.8 mL
